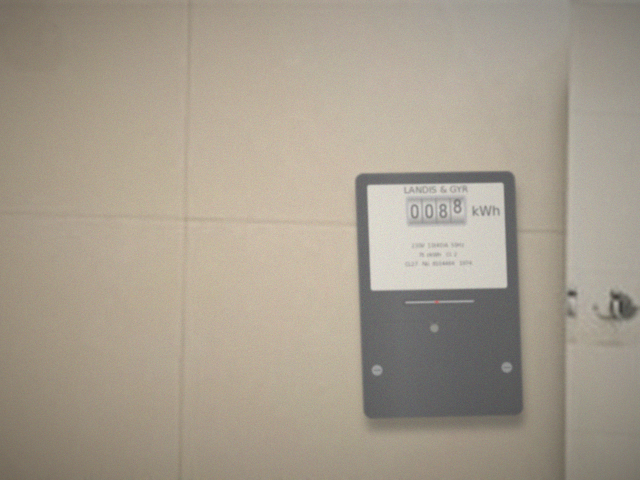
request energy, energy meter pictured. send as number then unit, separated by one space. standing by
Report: 88 kWh
